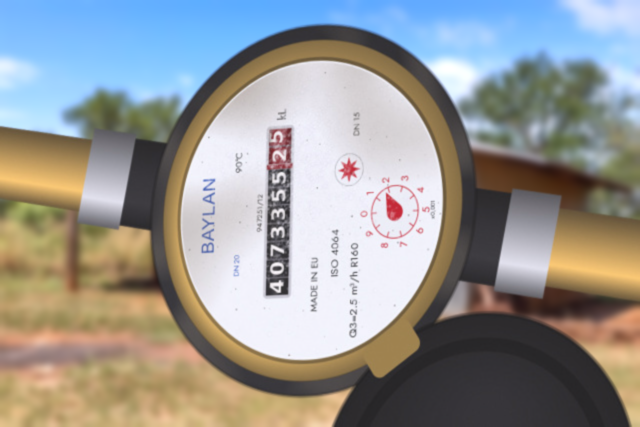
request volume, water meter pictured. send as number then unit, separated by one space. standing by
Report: 4073355.251 kL
